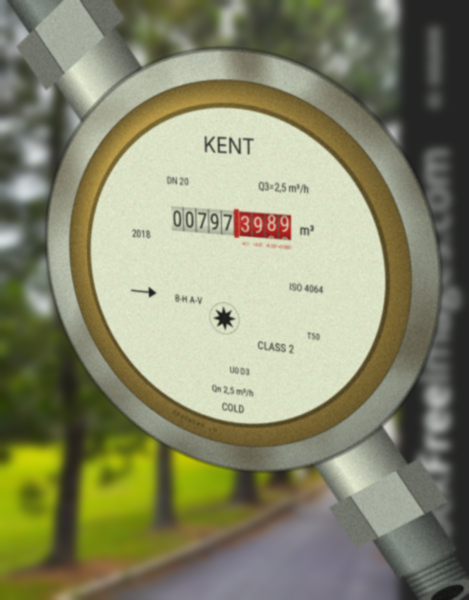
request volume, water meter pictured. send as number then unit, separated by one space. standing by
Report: 797.3989 m³
